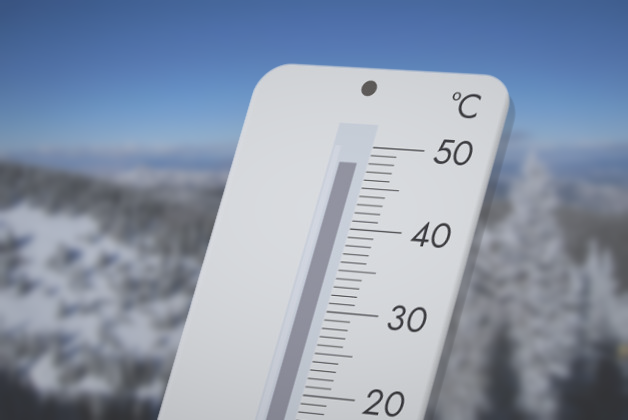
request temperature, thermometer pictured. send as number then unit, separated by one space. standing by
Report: 48 °C
